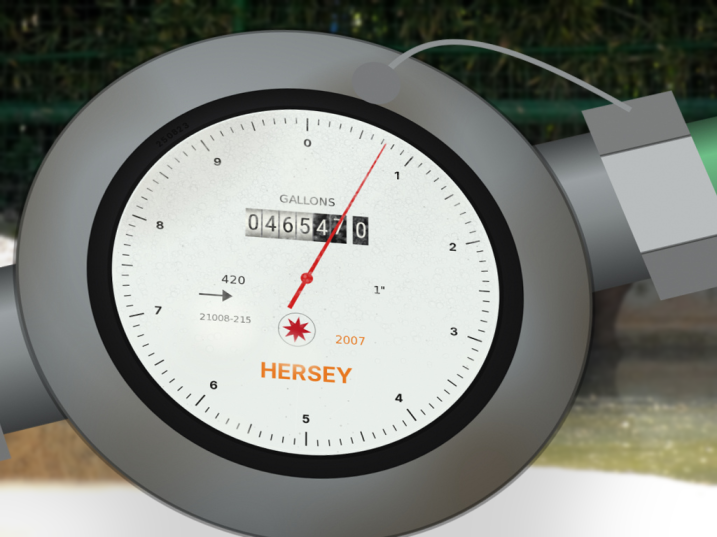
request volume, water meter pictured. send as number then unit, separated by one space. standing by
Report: 465470.7 gal
